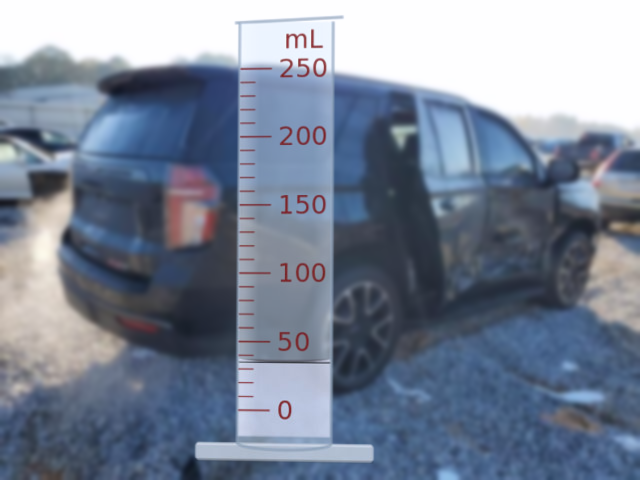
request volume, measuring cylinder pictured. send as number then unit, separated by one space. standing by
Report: 35 mL
